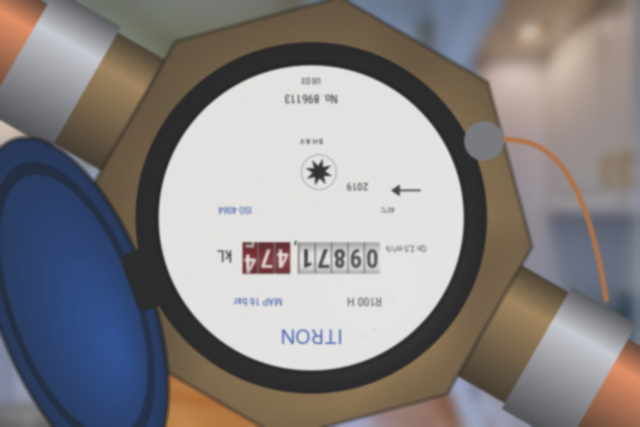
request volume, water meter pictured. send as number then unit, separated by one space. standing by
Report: 9871.474 kL
